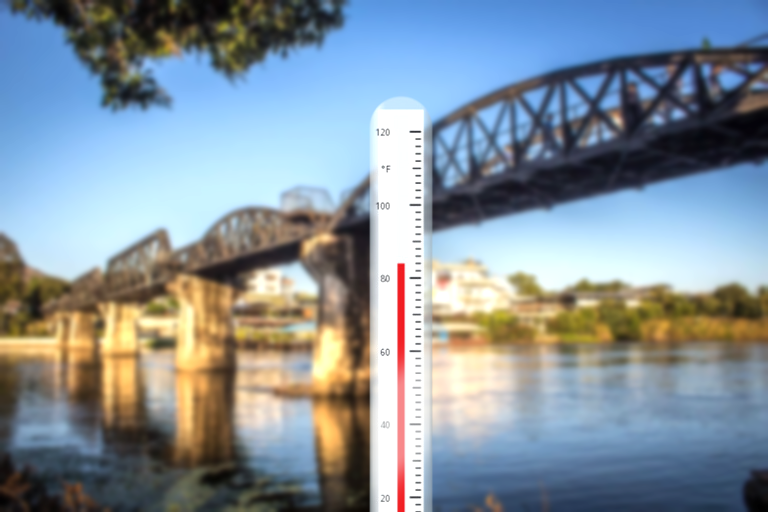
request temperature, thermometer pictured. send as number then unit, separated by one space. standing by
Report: 84 °F
